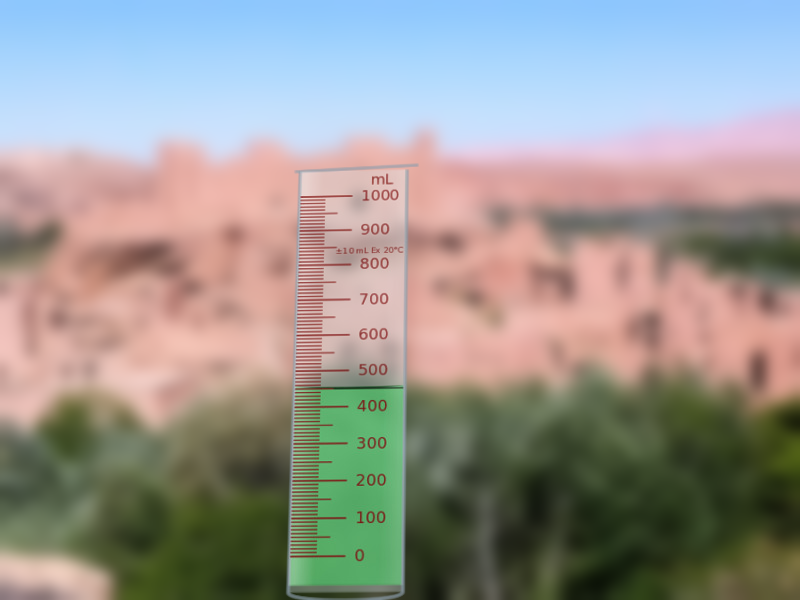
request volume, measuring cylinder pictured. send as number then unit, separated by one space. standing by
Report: 450 mL
